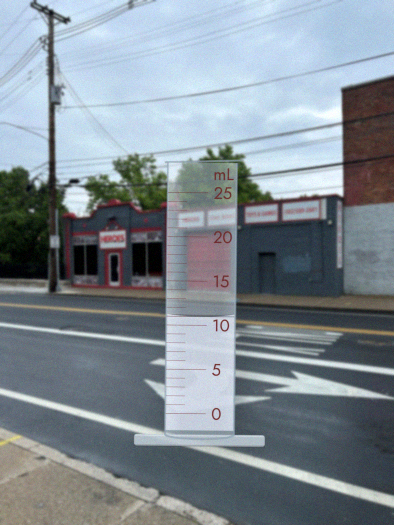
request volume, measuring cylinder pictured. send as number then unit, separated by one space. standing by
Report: 11 mL
